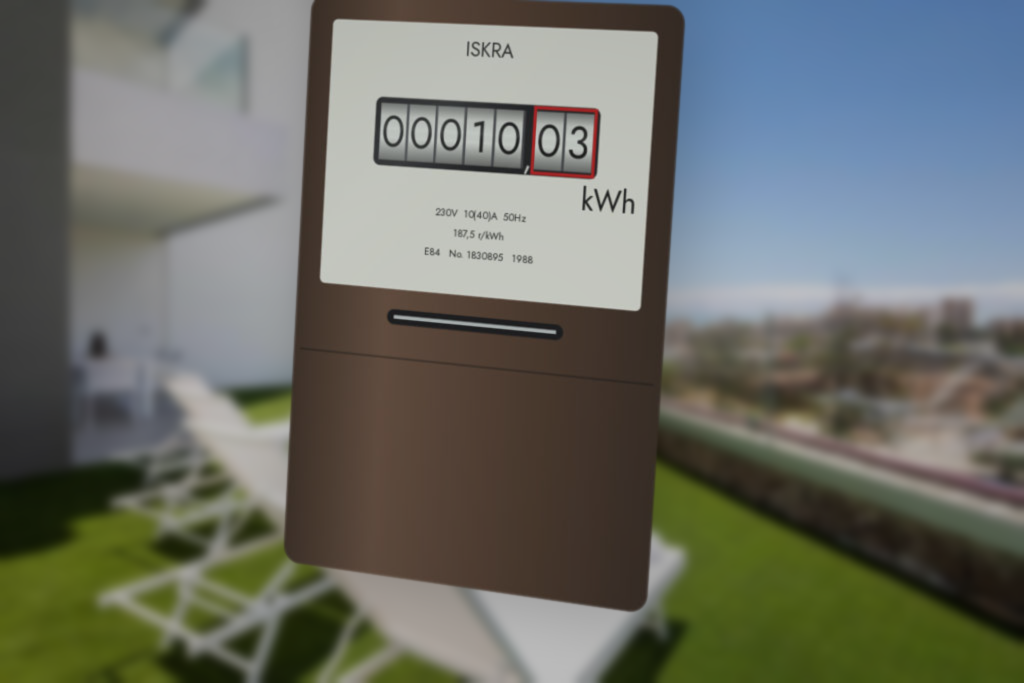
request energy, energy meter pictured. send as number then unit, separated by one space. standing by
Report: 10.03 kWh
